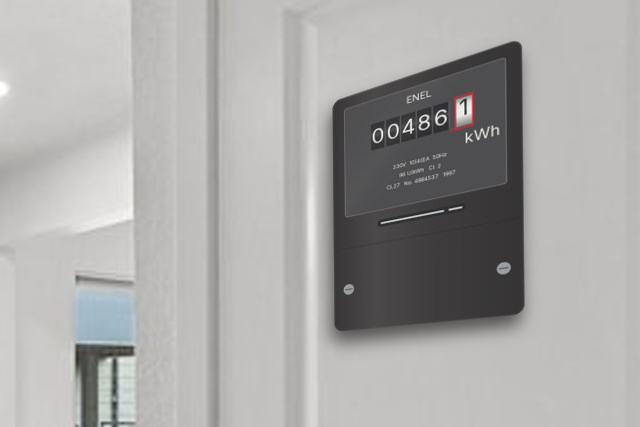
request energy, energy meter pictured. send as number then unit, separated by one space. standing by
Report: 486.1 kWh
